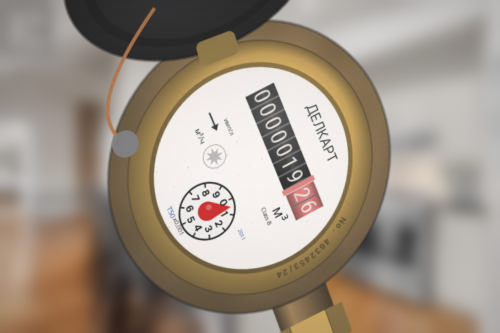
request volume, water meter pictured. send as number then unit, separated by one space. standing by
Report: 19.260 m³
